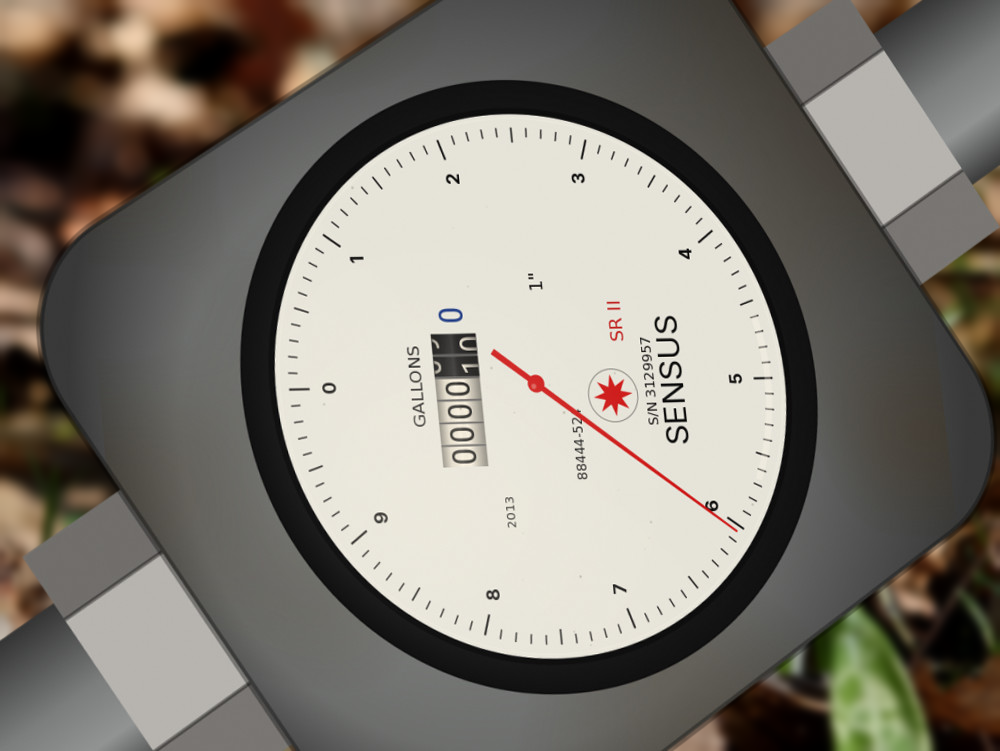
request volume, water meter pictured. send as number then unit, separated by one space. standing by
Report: 96.0 gal
